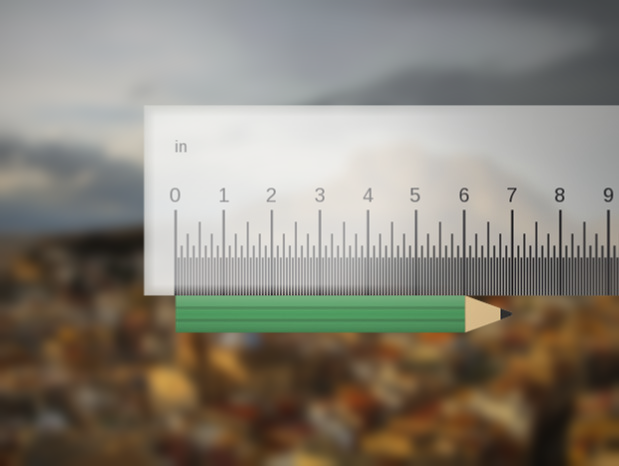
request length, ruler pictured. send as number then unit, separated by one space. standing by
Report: 7 in
